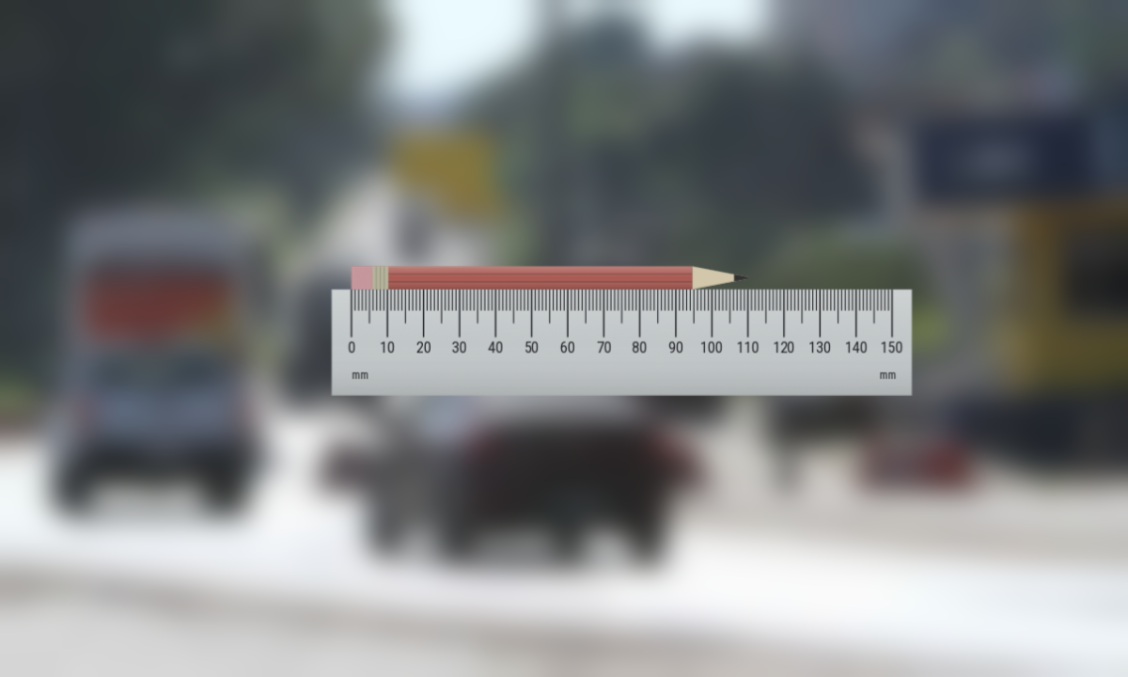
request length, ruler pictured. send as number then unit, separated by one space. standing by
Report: 110 mm
